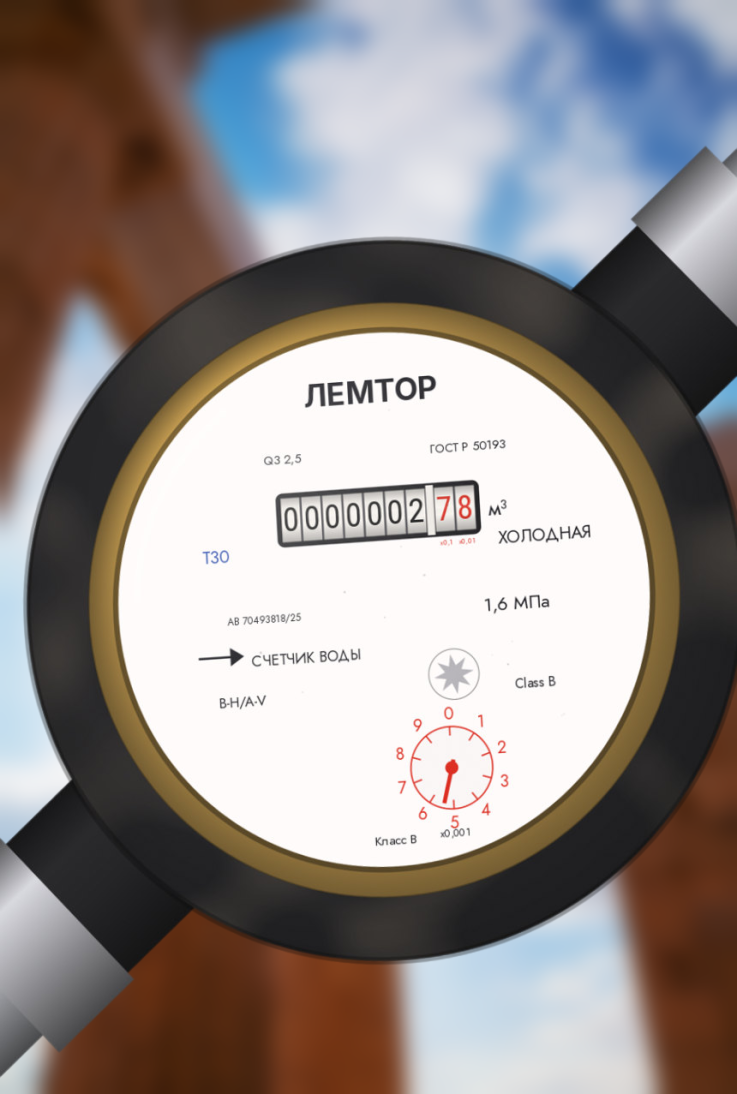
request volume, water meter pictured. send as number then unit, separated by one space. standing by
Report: 2.785 m³
